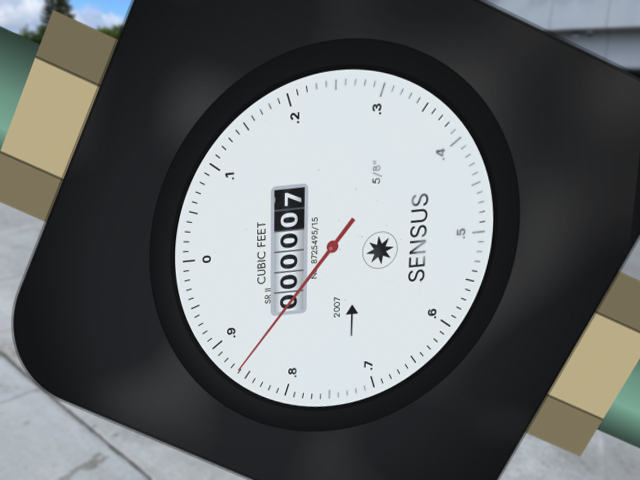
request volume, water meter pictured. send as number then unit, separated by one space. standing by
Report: 6.86 ft³
